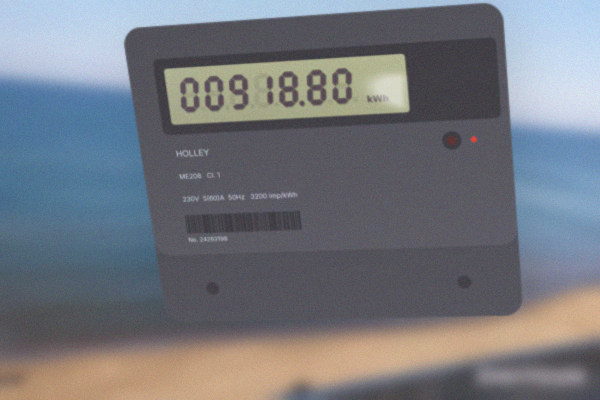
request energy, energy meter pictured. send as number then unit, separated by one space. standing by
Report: 918.80 kWh
